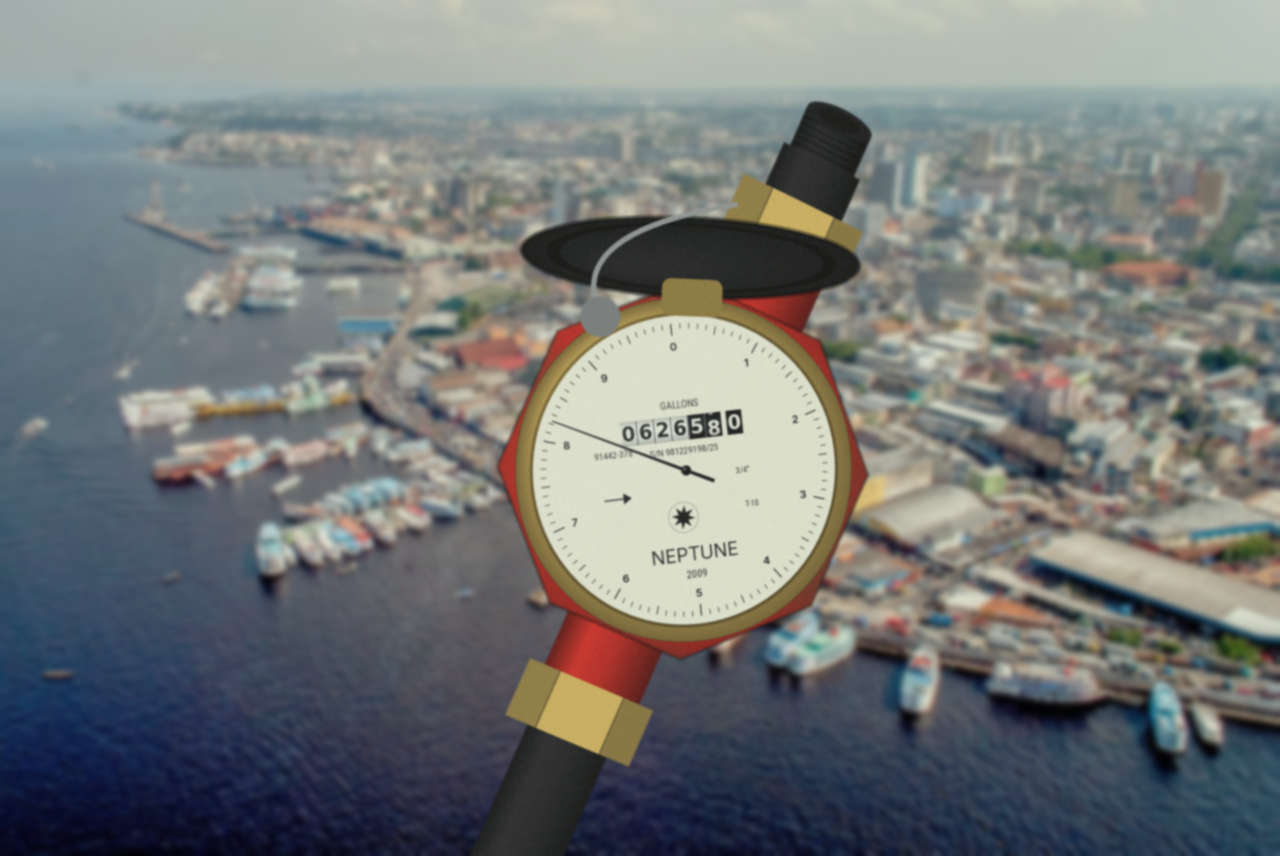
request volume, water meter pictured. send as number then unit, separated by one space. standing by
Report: 626578.2 gal
